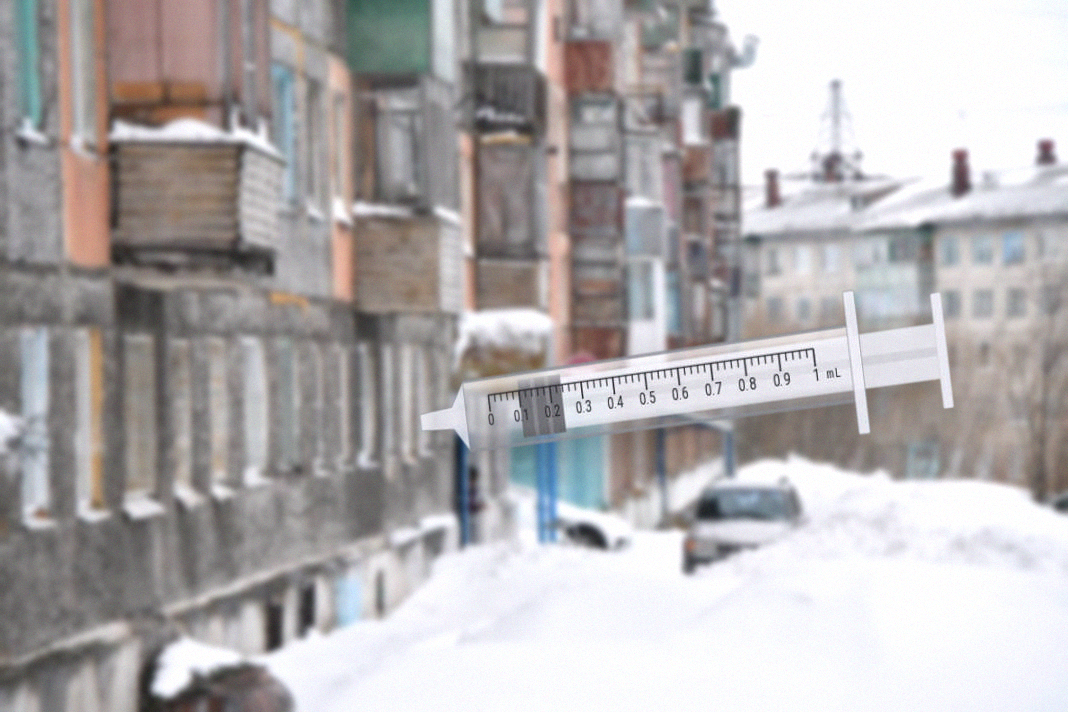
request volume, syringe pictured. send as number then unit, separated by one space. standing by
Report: 0.1 mL
